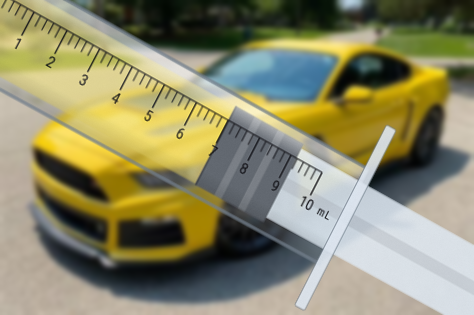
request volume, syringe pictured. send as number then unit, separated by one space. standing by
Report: 7 mL
